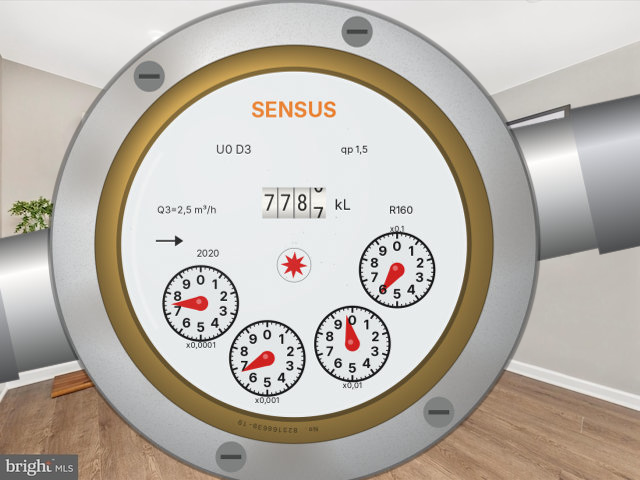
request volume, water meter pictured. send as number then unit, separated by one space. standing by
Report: 7786.5967 kL
